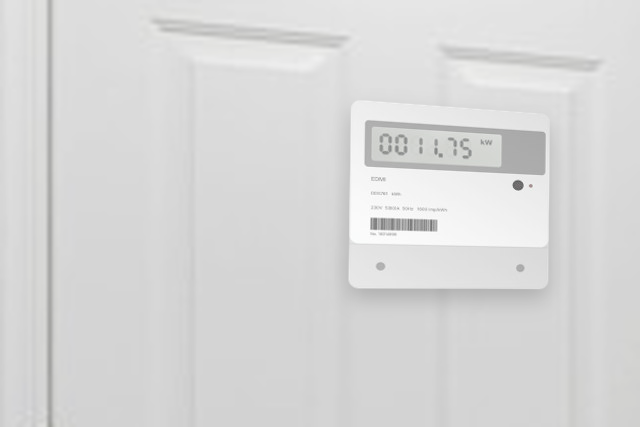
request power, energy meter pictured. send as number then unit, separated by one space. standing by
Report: 11.75 kW
